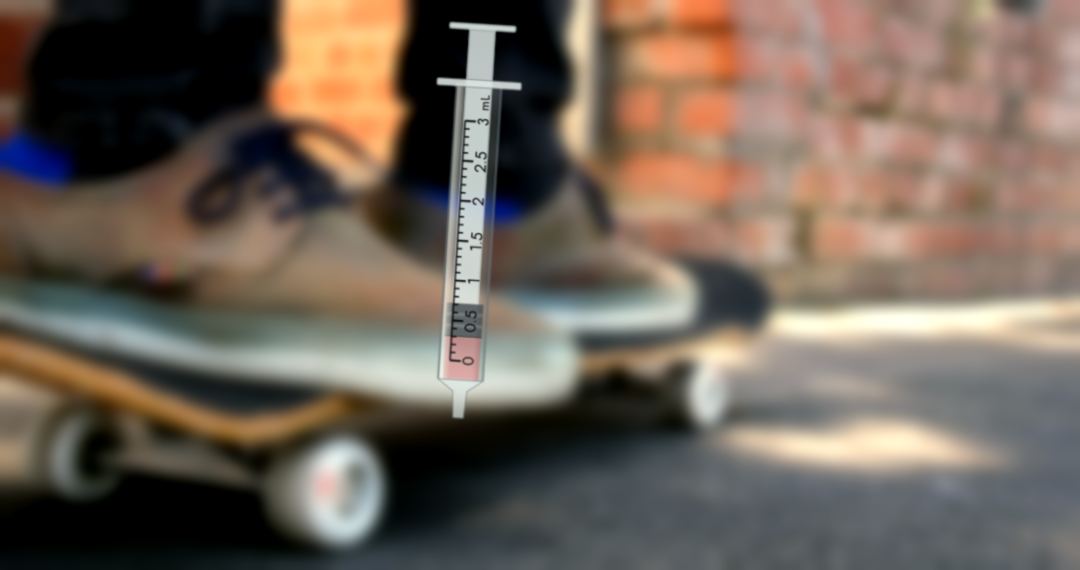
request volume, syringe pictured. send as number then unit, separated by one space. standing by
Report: 0.3 mL
